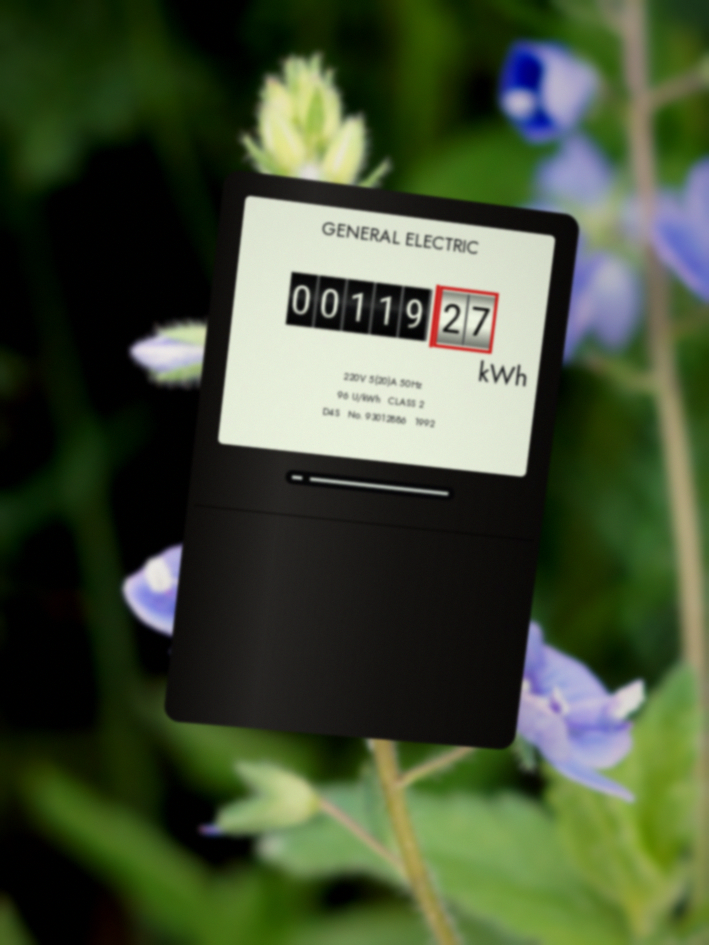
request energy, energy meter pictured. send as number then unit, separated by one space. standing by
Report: 119.27 kWh
